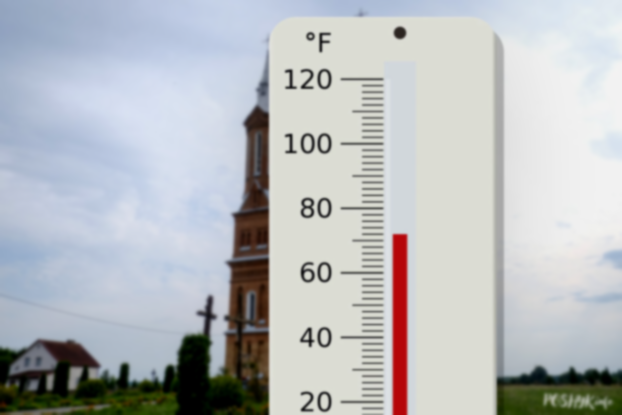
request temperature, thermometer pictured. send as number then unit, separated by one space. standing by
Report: 72 °F
